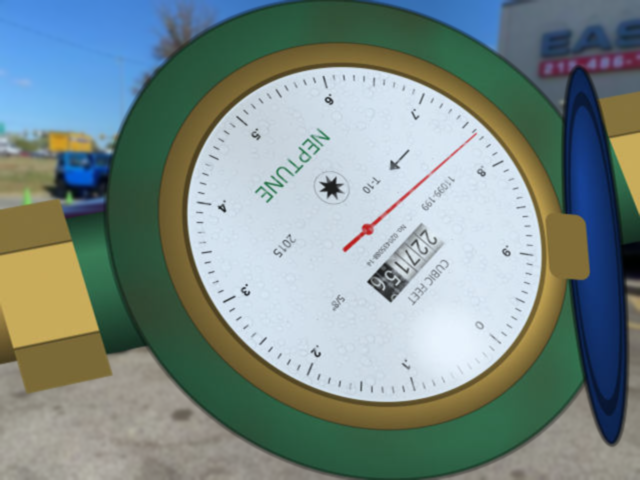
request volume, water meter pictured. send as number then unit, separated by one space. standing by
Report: 227155.76 ft³
